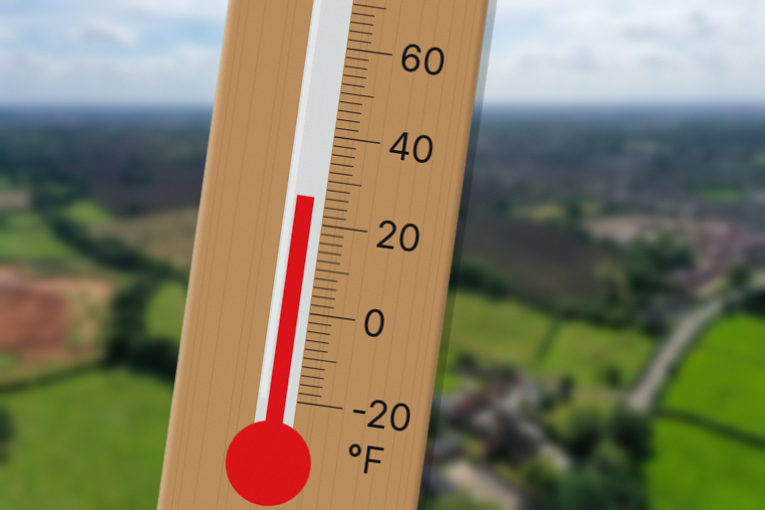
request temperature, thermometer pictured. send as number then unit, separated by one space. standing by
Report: 26 °F
